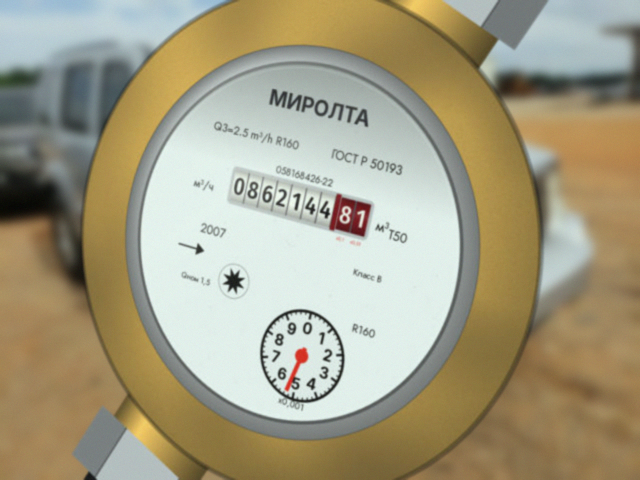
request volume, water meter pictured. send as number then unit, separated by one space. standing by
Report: 862144.815 m³
